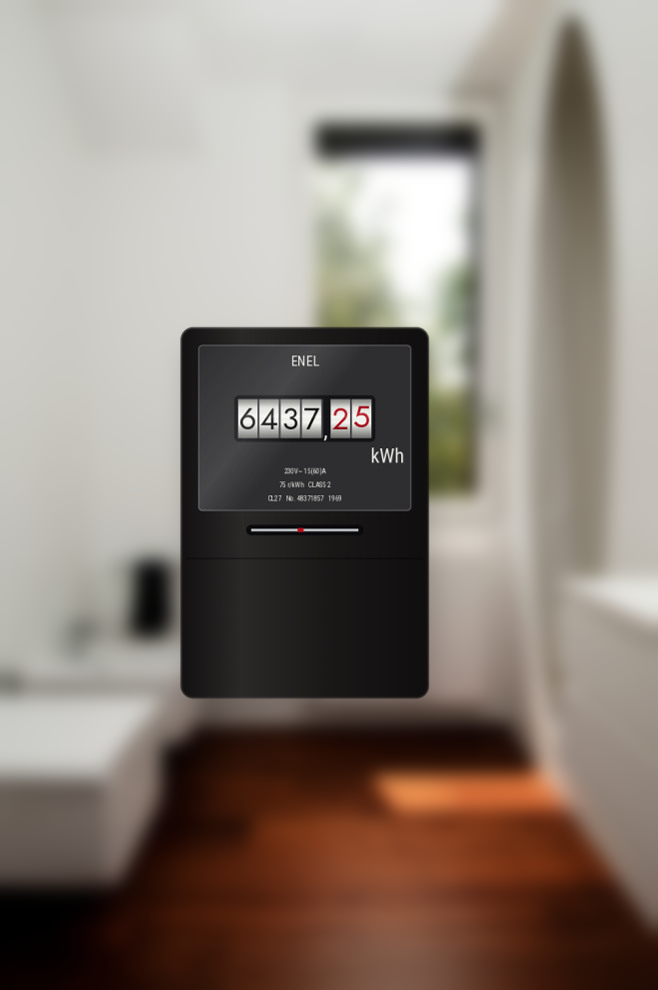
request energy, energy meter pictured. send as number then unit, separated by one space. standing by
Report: 6437.25 kWh
